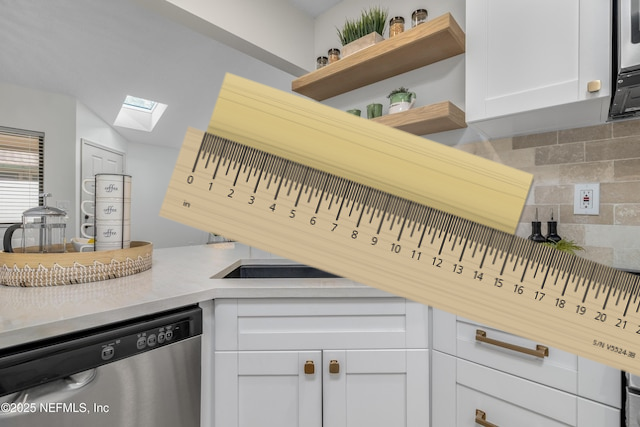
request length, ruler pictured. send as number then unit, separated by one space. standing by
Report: 15 in
